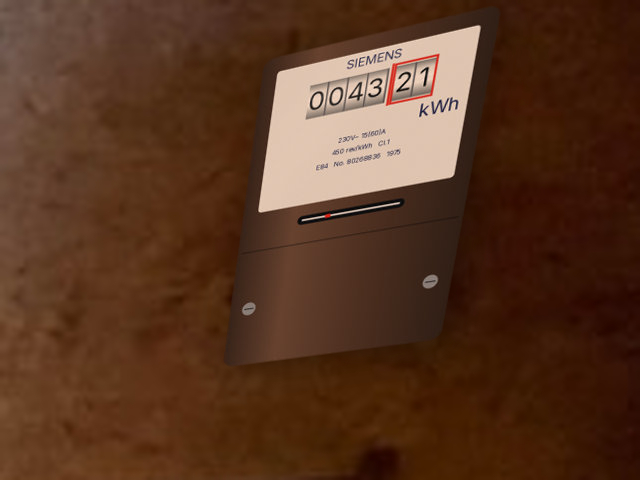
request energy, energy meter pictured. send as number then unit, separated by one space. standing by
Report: 43.21 kWh
